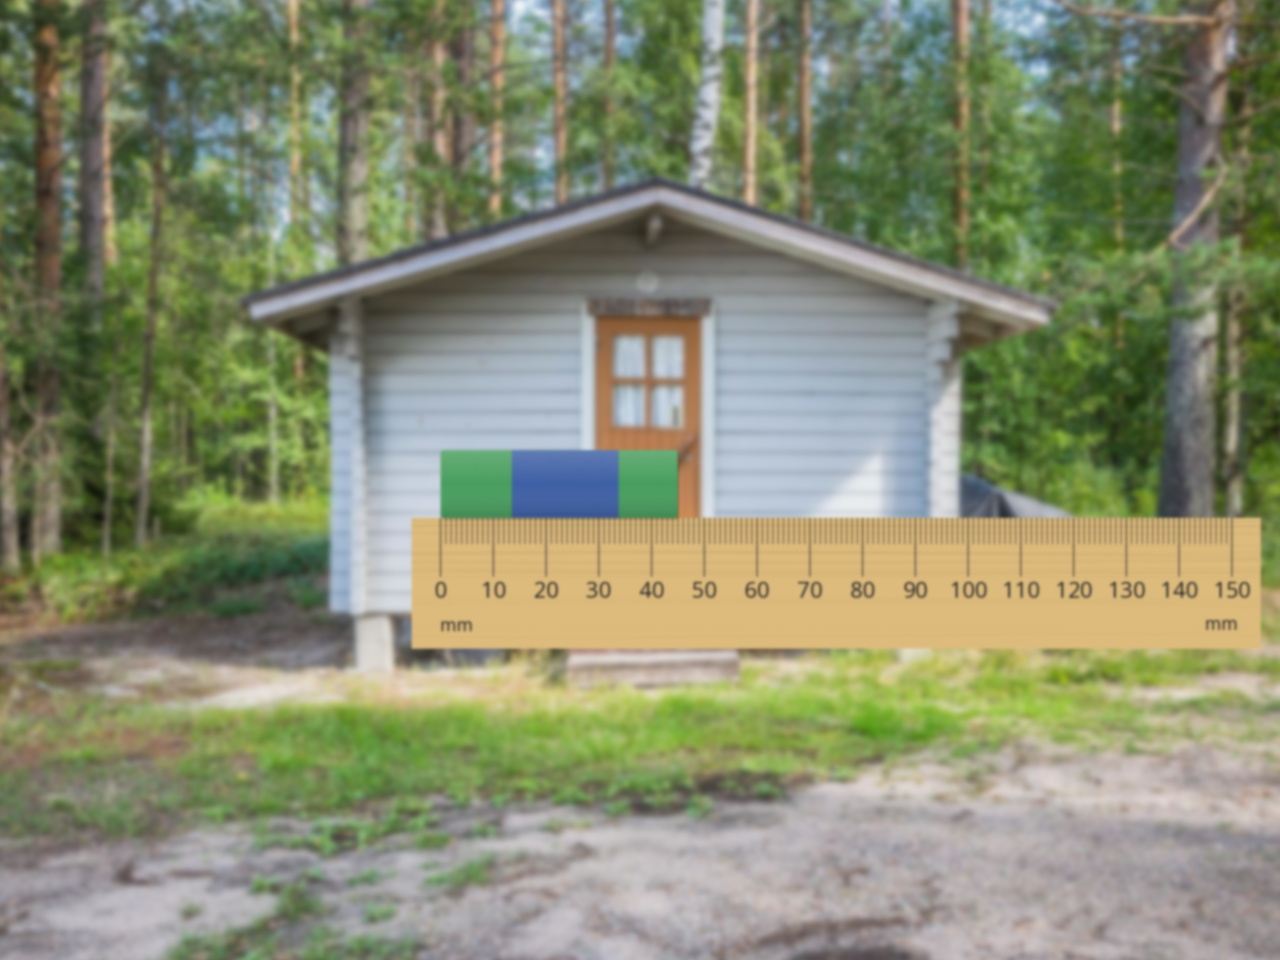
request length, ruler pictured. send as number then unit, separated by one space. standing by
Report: 45 mm
